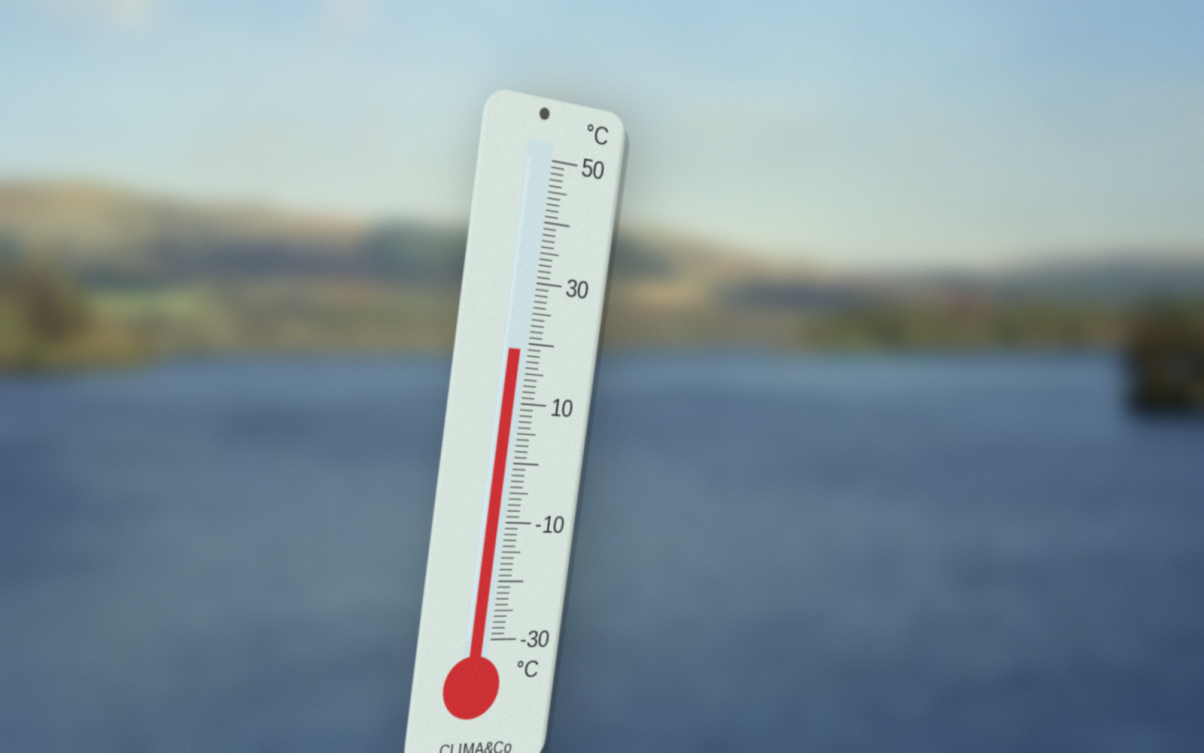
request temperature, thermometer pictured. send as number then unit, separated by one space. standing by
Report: 19 °C
